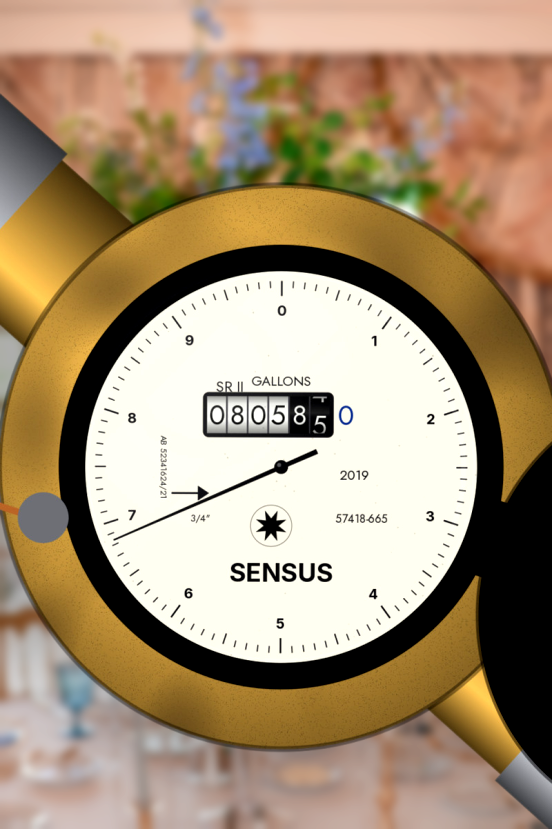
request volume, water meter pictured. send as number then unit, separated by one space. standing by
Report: 805846.8 gal
